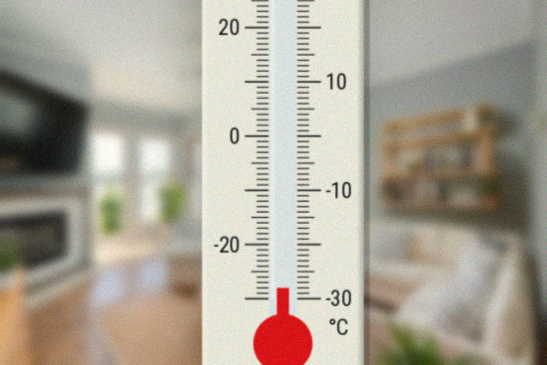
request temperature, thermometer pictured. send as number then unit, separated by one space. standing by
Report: -28 °C
